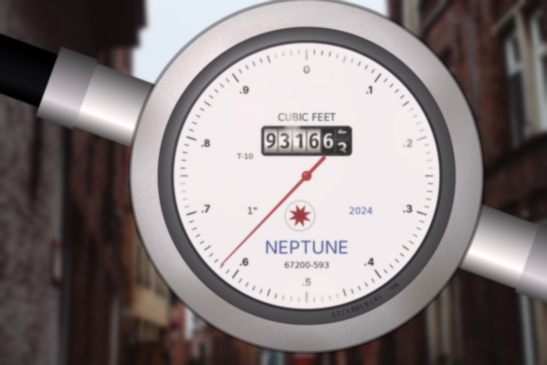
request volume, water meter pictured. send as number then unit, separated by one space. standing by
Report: 931662.62 ft³
